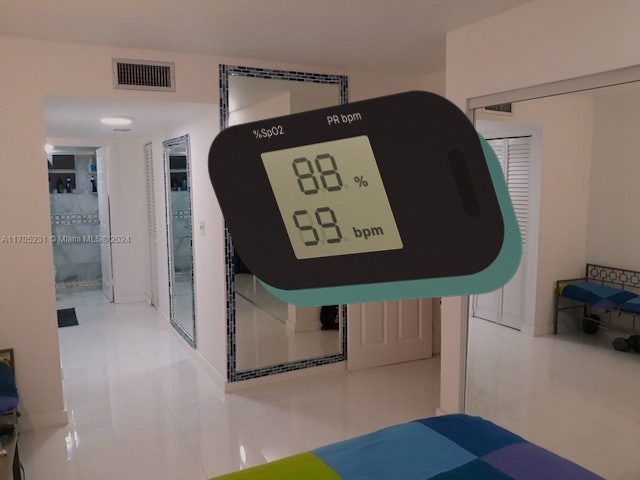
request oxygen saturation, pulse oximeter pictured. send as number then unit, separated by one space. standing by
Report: 88 %
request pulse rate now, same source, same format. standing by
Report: 59 bpm
